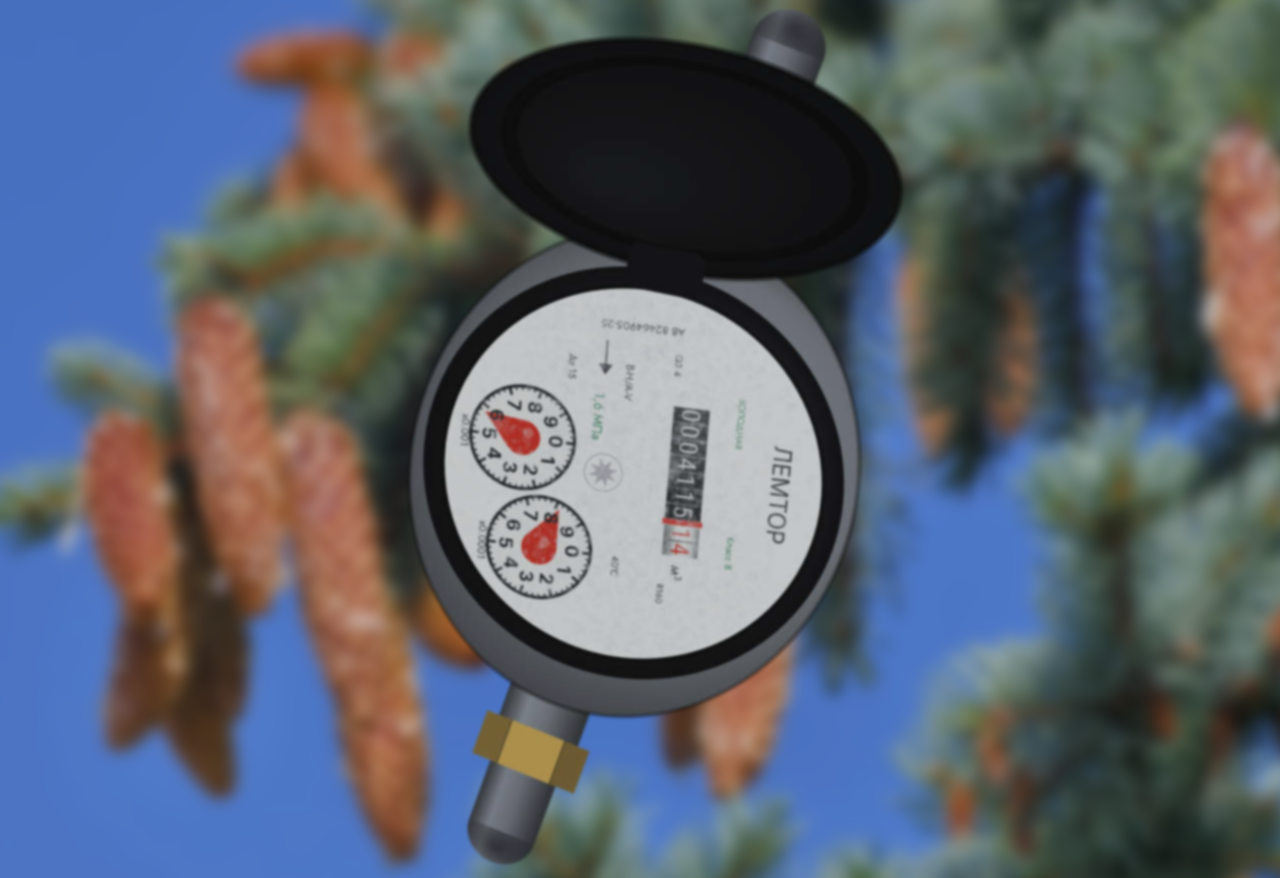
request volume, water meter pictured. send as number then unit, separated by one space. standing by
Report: 4115.1458 m³
